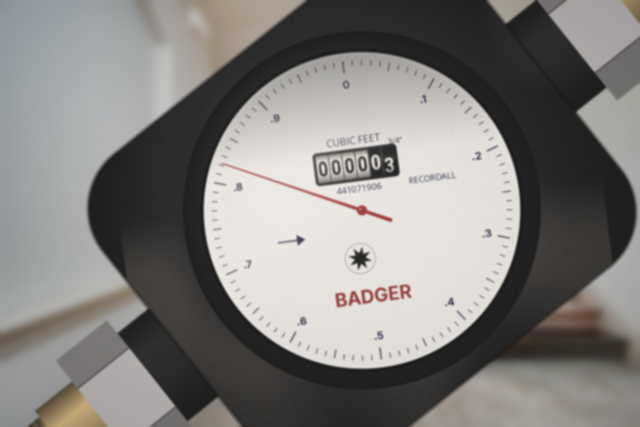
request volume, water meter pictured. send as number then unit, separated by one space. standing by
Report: 2.82 ft³
